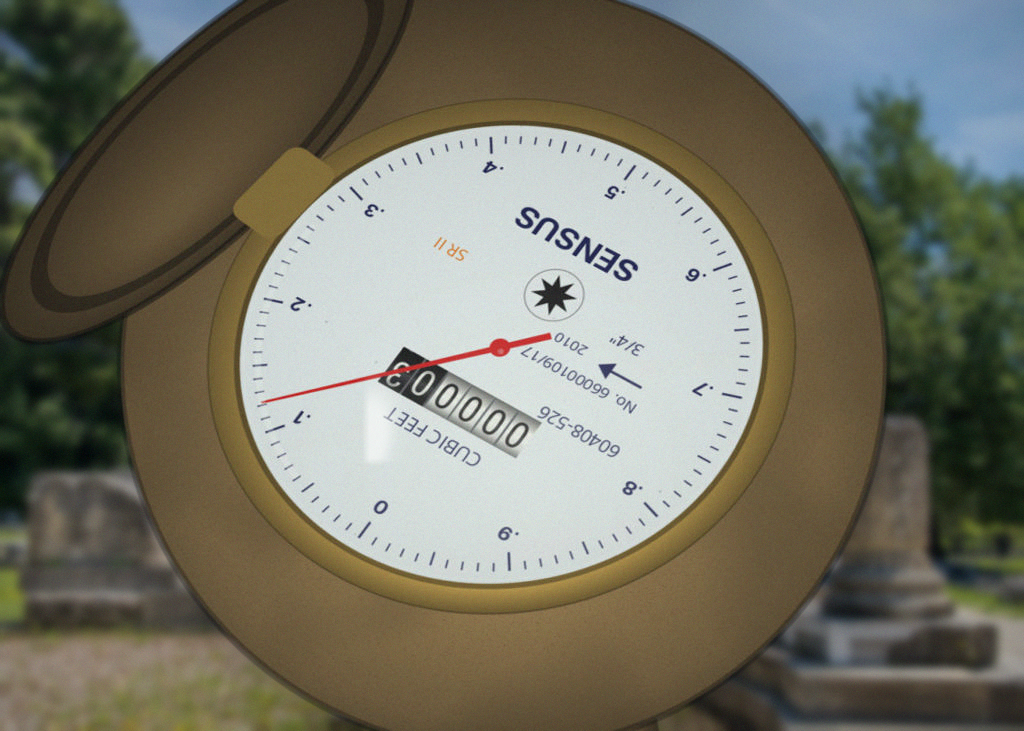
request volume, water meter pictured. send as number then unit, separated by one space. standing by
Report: 3.12 ft³
